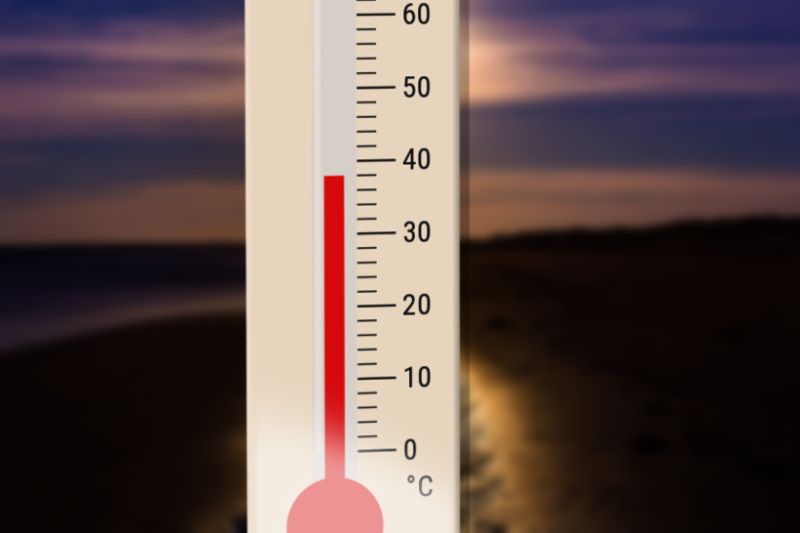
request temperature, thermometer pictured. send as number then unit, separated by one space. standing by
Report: 38 °C
